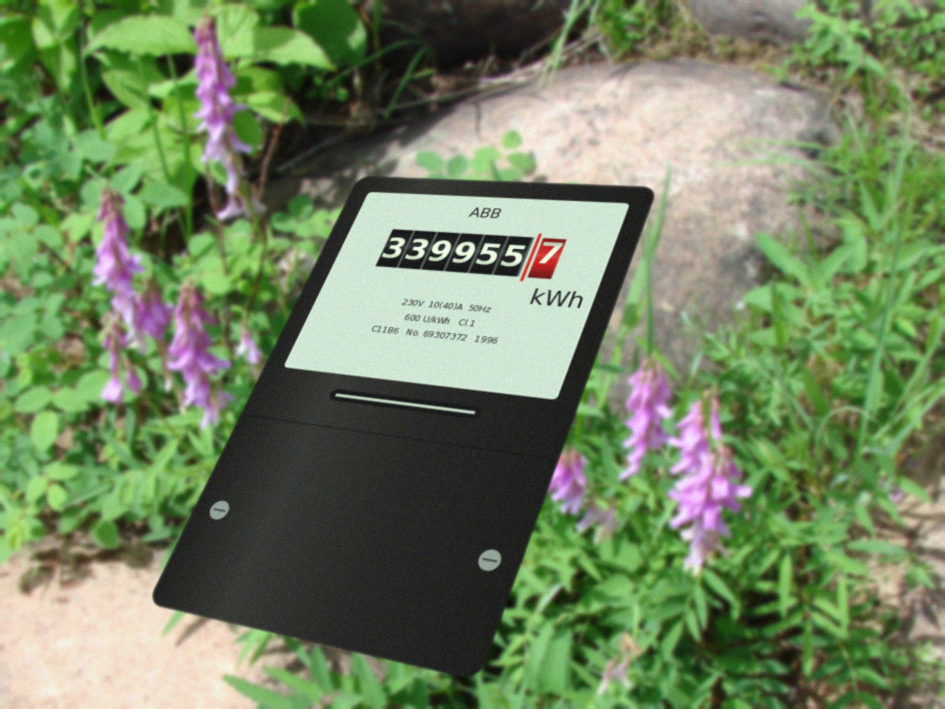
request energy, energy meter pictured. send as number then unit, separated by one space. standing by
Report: 339955.7 kWh
